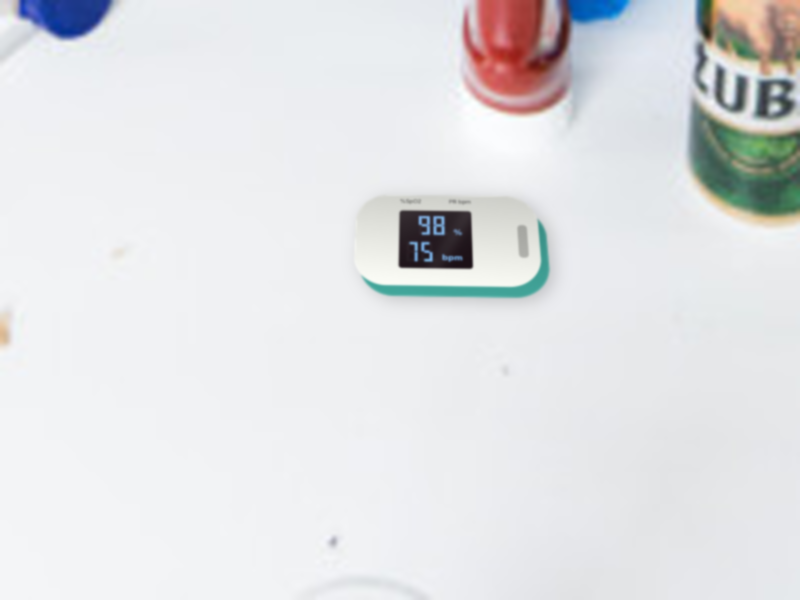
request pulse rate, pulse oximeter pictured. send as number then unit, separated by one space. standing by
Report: 75 bpm
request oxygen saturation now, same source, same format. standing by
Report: 98 %
